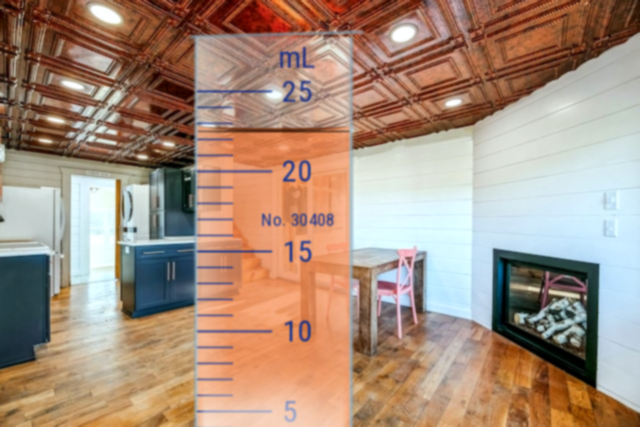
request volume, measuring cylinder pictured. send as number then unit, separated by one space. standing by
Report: 22.5 mL
